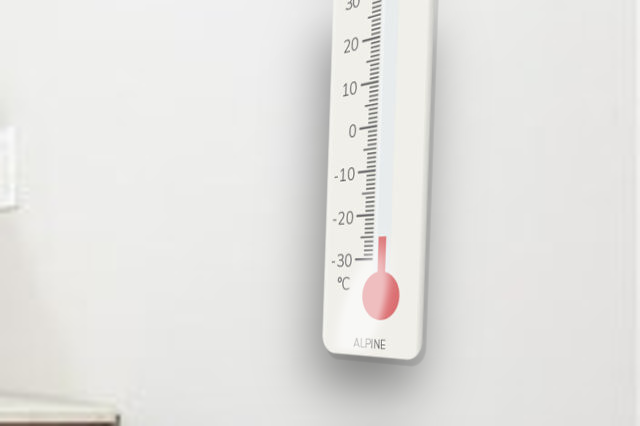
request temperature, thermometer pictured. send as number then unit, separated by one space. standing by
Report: -25 °C
